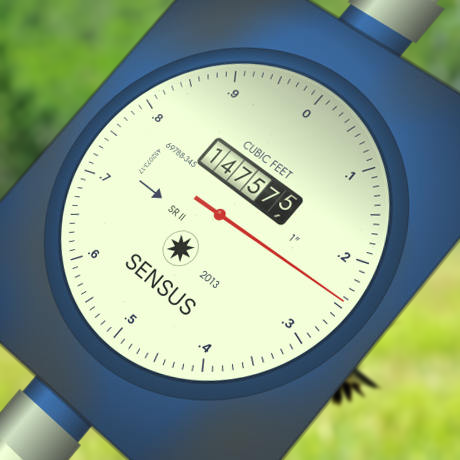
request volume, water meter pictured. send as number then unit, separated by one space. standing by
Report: 147575.24 ft³
